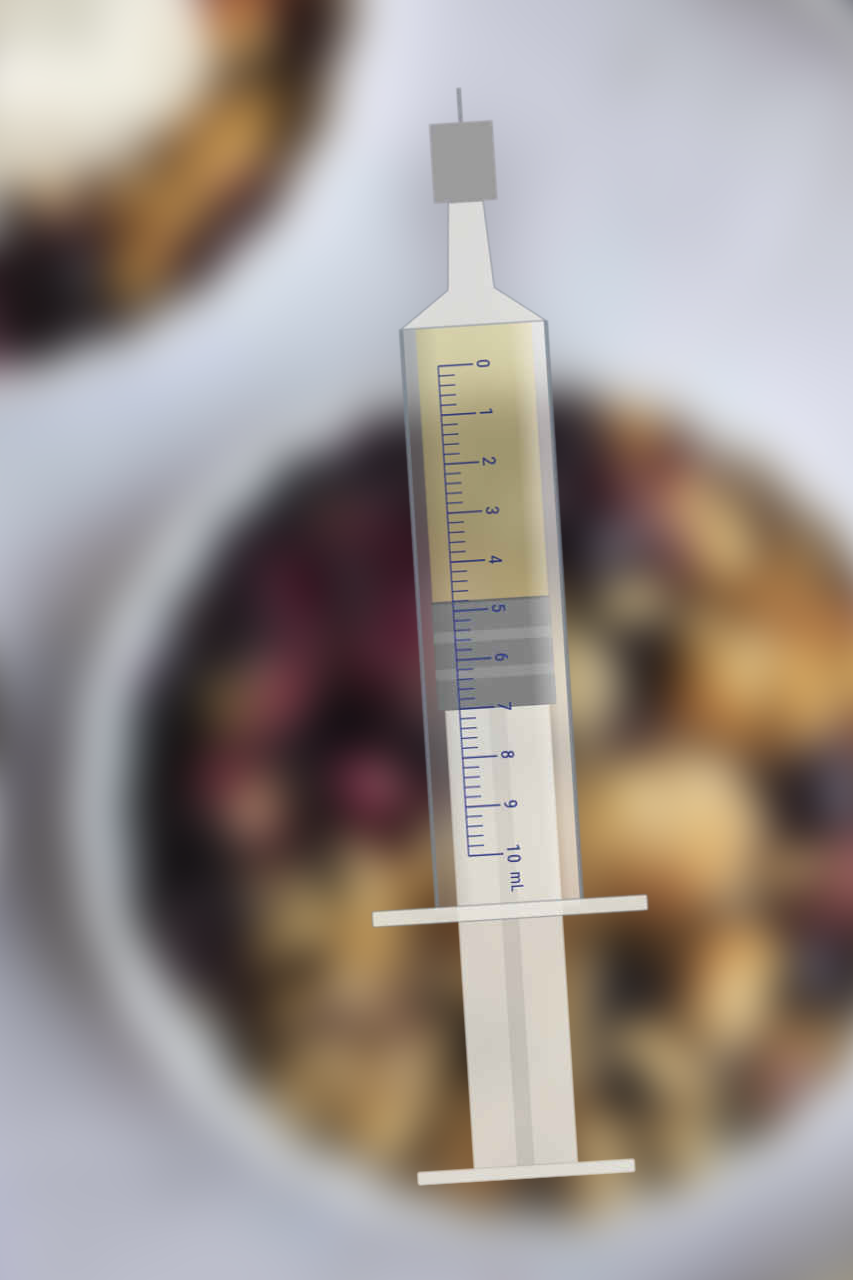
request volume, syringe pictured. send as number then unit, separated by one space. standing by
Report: 4.8 mL
